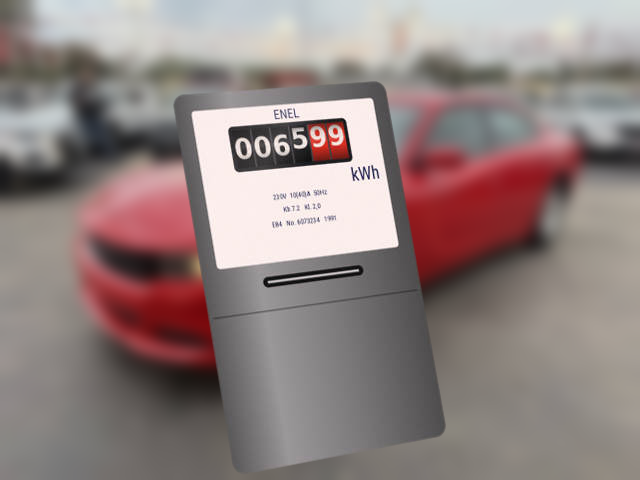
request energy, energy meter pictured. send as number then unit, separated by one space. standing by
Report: 65.99 kWh
